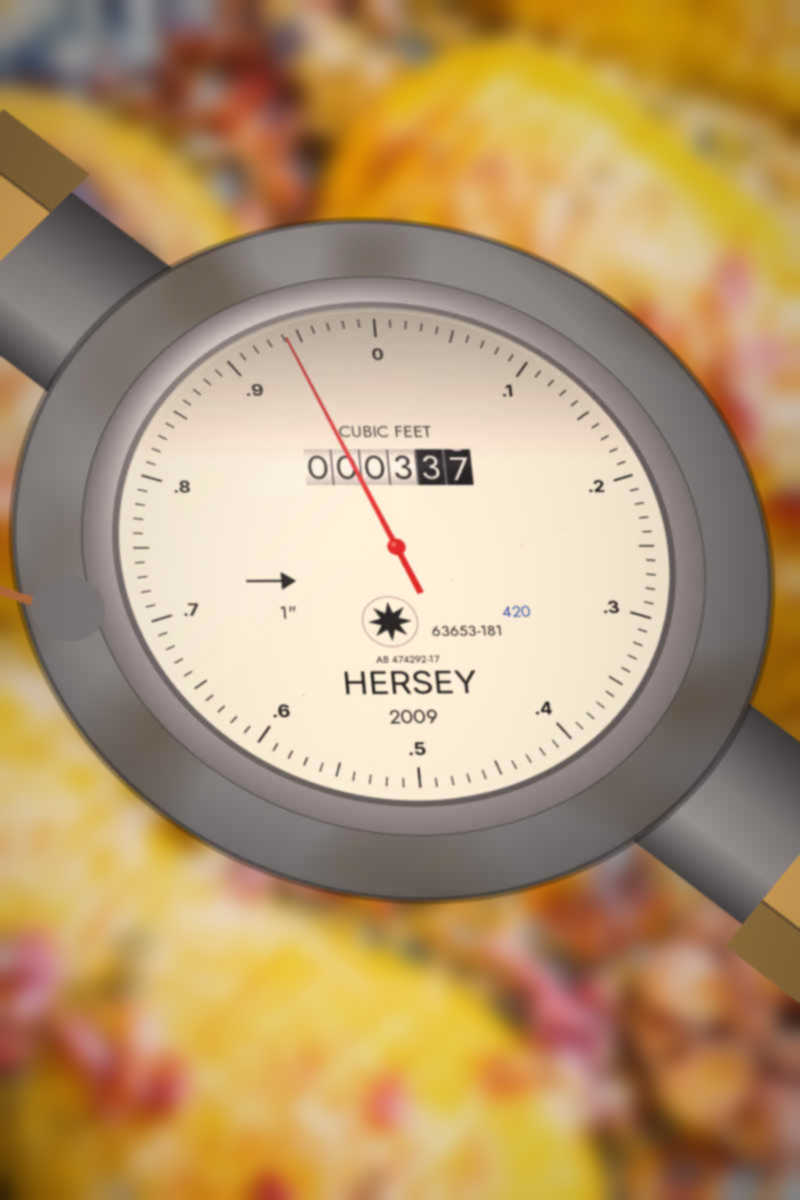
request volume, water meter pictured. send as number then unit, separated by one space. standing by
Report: 336.94 ft³
